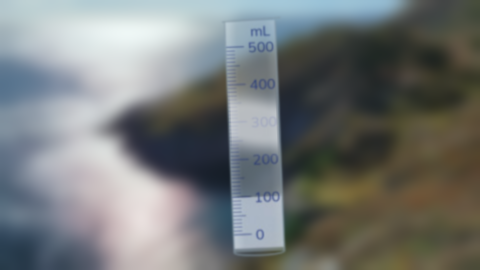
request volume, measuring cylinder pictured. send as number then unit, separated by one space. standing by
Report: 100 mL
